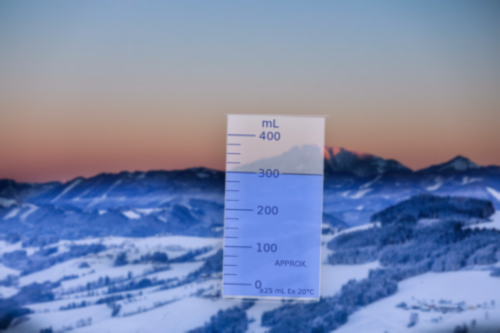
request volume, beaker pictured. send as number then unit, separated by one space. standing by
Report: 300 mL
